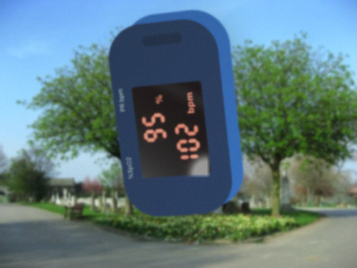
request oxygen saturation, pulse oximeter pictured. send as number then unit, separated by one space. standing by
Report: 95 %
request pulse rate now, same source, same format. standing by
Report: 102 bpm
